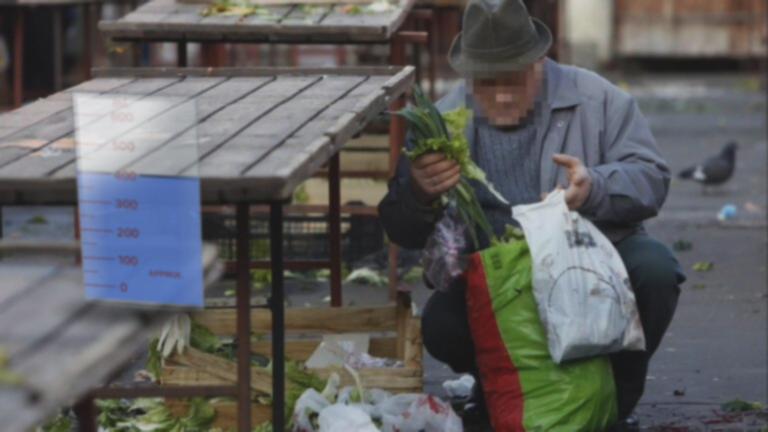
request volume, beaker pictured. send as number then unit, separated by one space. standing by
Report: 400 mL
